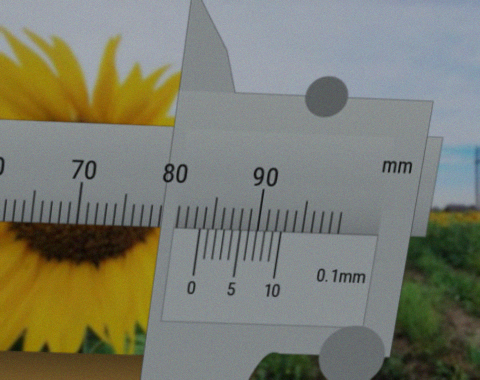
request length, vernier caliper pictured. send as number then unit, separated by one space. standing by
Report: 83.6 mm
